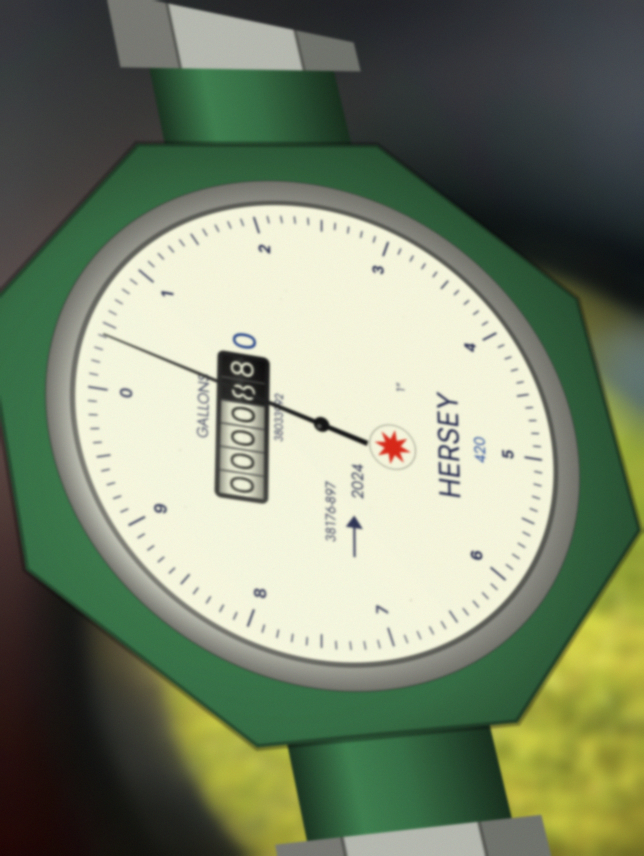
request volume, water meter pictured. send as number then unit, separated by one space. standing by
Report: 880.4 gal
